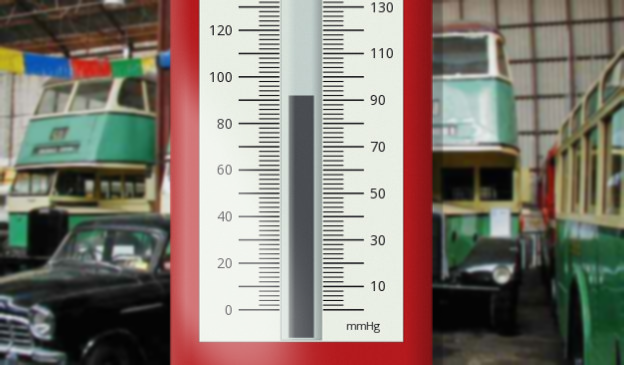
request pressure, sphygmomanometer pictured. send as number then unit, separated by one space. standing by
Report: 92 mmHg
